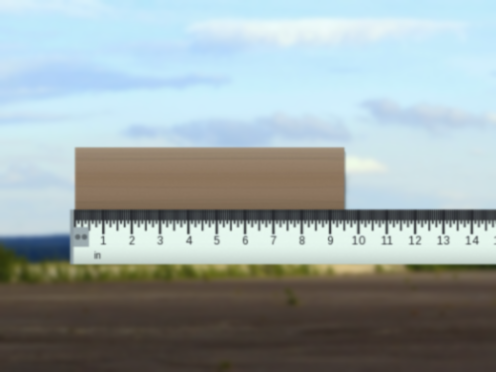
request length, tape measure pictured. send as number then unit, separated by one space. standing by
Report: 9.5 in
